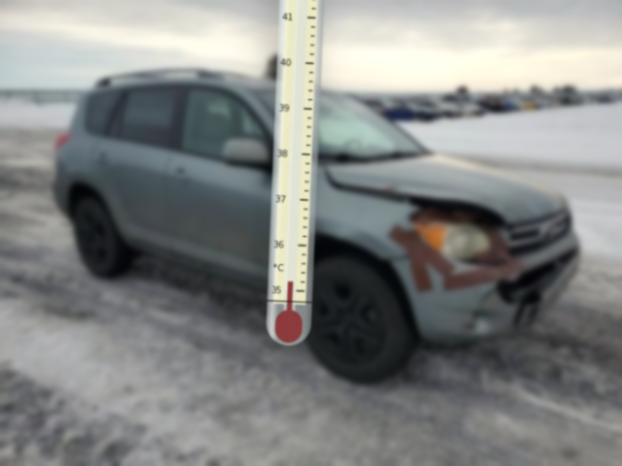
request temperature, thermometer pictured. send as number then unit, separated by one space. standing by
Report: 35.2 °C
